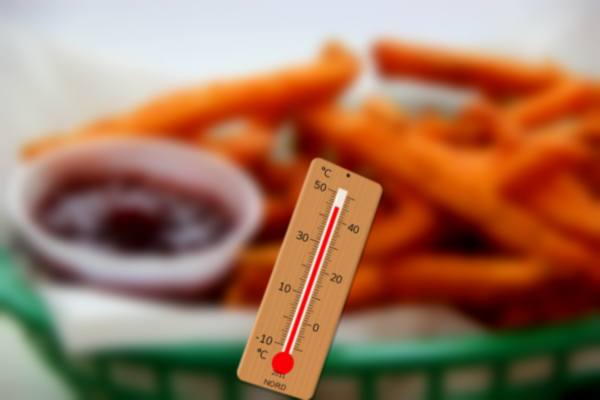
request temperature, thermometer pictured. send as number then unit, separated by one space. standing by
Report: 45 °C
